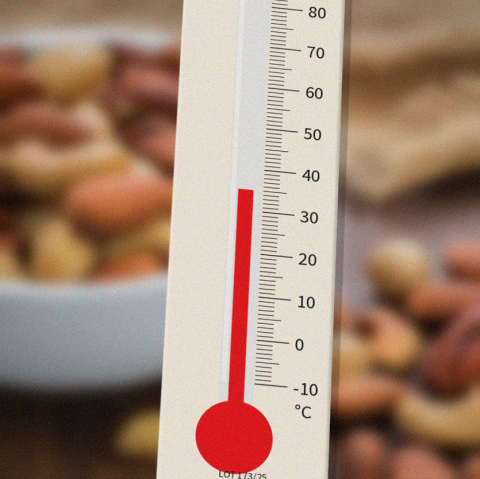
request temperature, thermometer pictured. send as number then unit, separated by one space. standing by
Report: 35 °C
